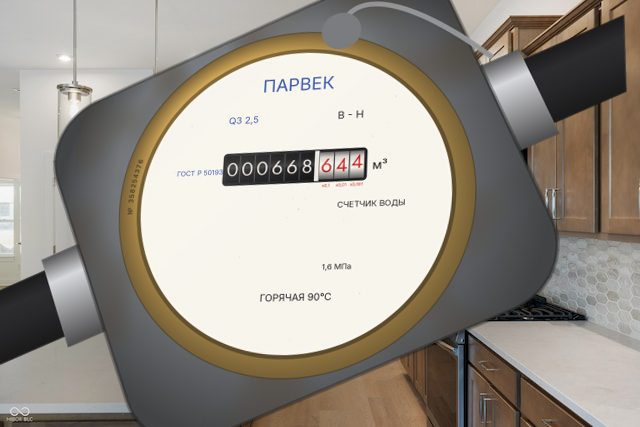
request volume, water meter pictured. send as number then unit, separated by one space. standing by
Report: 668.644 m³
